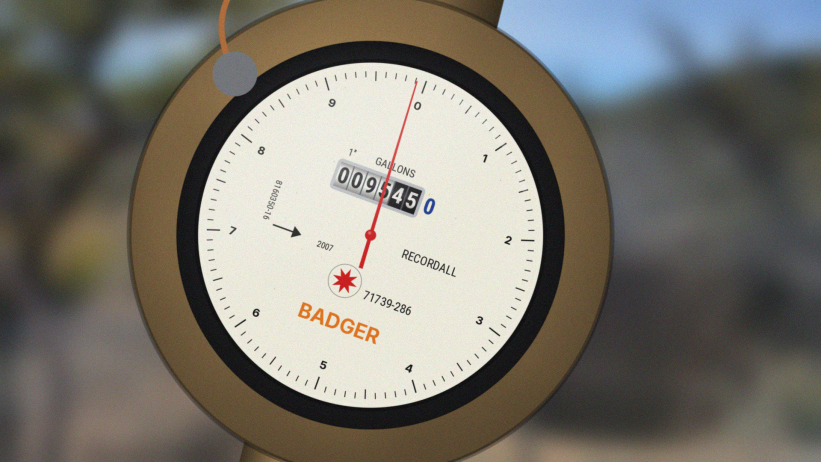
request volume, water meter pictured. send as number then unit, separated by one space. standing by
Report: 95449.9 gal
